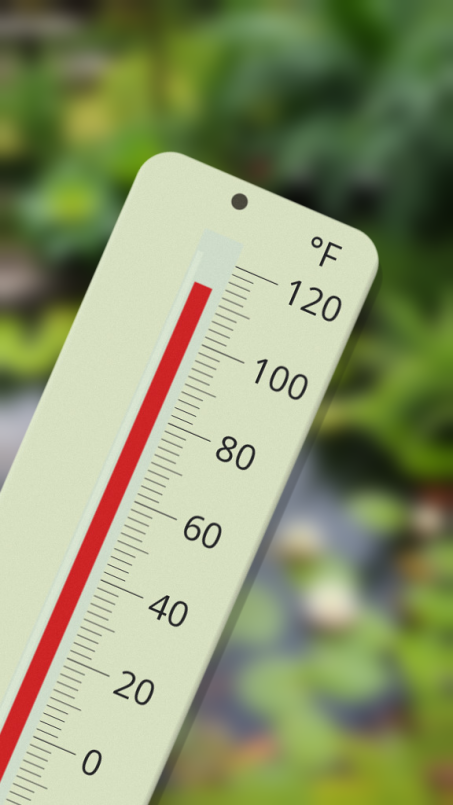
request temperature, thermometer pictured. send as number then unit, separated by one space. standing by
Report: 113 °F
